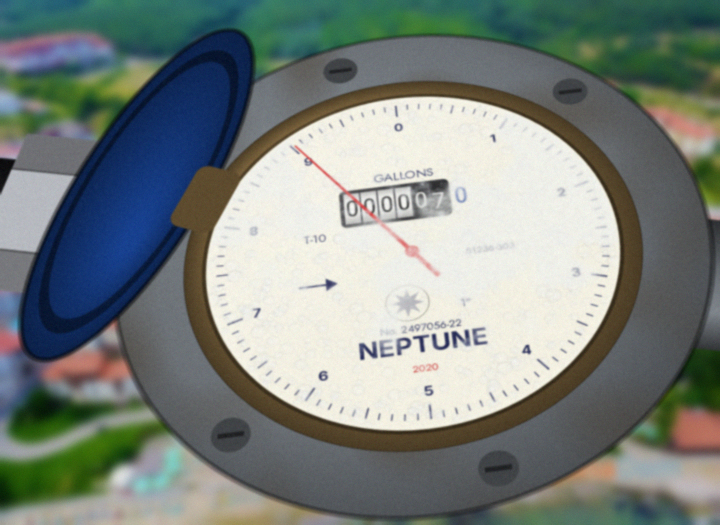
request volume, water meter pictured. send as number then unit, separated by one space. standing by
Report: 69.0 gal
